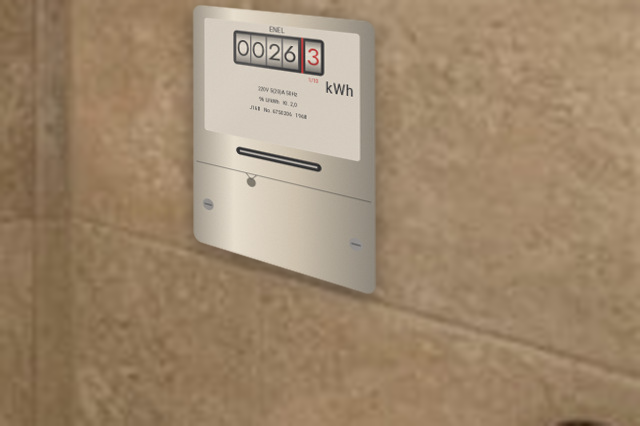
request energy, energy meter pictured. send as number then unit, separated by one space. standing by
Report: 26.3 kWh
